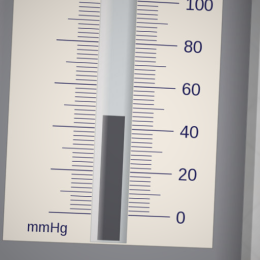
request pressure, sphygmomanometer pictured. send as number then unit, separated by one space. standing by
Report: 46 mmHg
